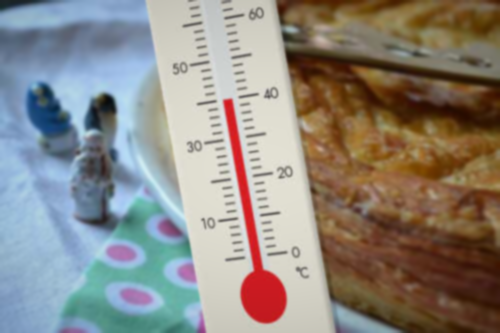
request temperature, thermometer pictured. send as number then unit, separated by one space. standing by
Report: 40 °C
